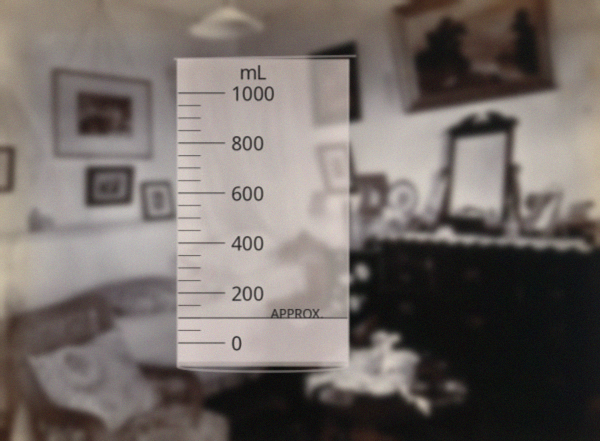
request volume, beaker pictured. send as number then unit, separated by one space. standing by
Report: 100 mL
